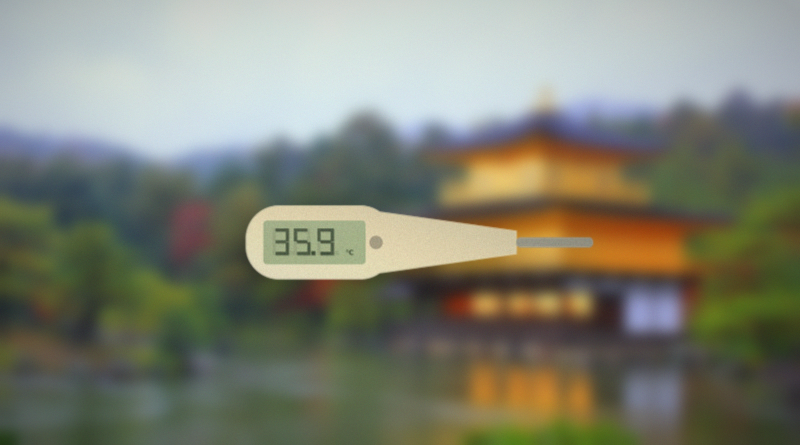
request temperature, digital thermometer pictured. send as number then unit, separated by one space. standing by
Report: 35.9 °C
